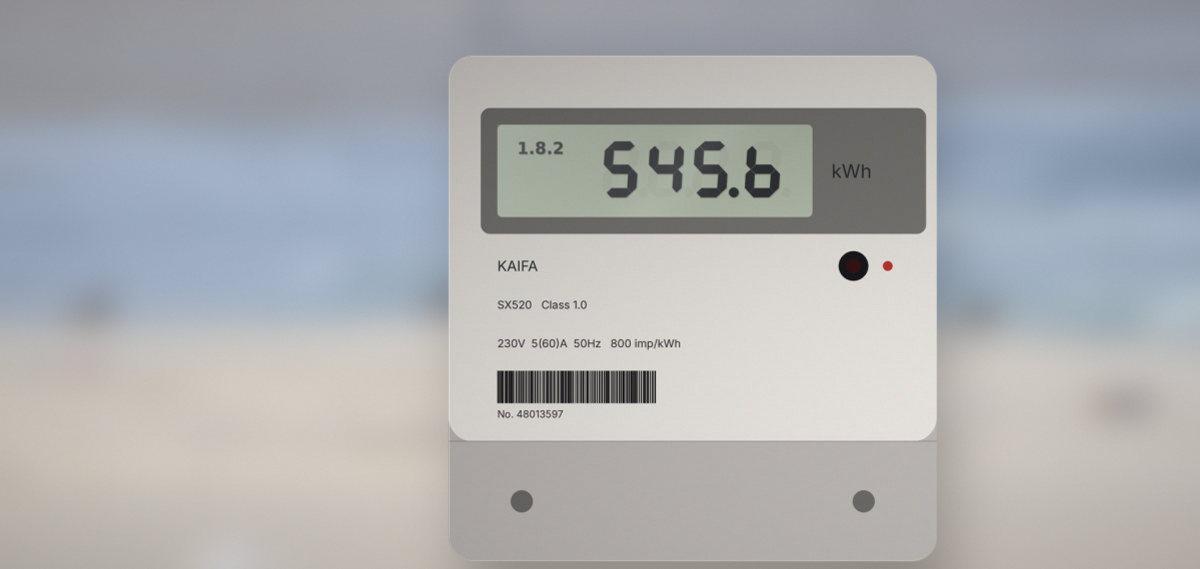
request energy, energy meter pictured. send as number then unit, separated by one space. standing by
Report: 545.6 kWh
